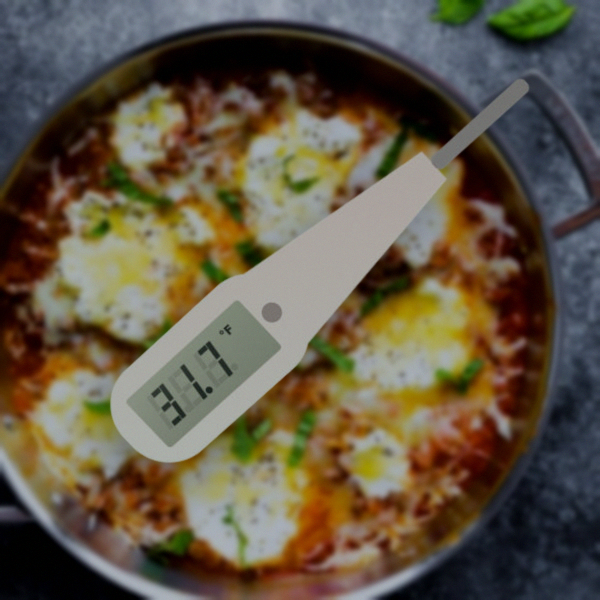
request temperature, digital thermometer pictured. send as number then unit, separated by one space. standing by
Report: 31.7 °F
